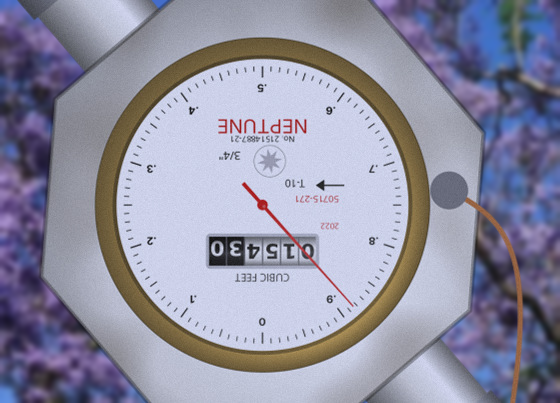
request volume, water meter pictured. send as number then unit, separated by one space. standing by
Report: 15429.88 ft³
